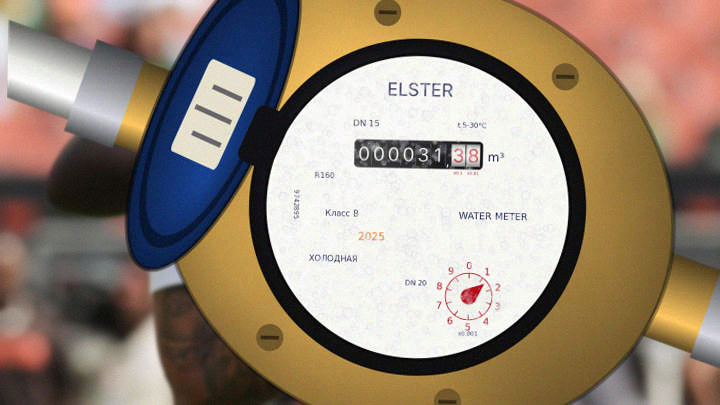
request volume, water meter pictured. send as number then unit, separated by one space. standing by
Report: 31.381 m³
